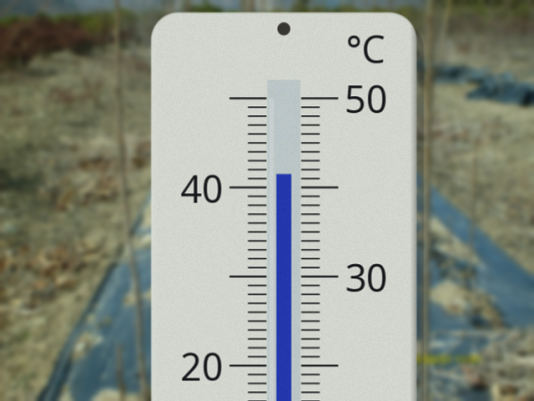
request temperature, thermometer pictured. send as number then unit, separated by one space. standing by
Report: 41.5 °C
